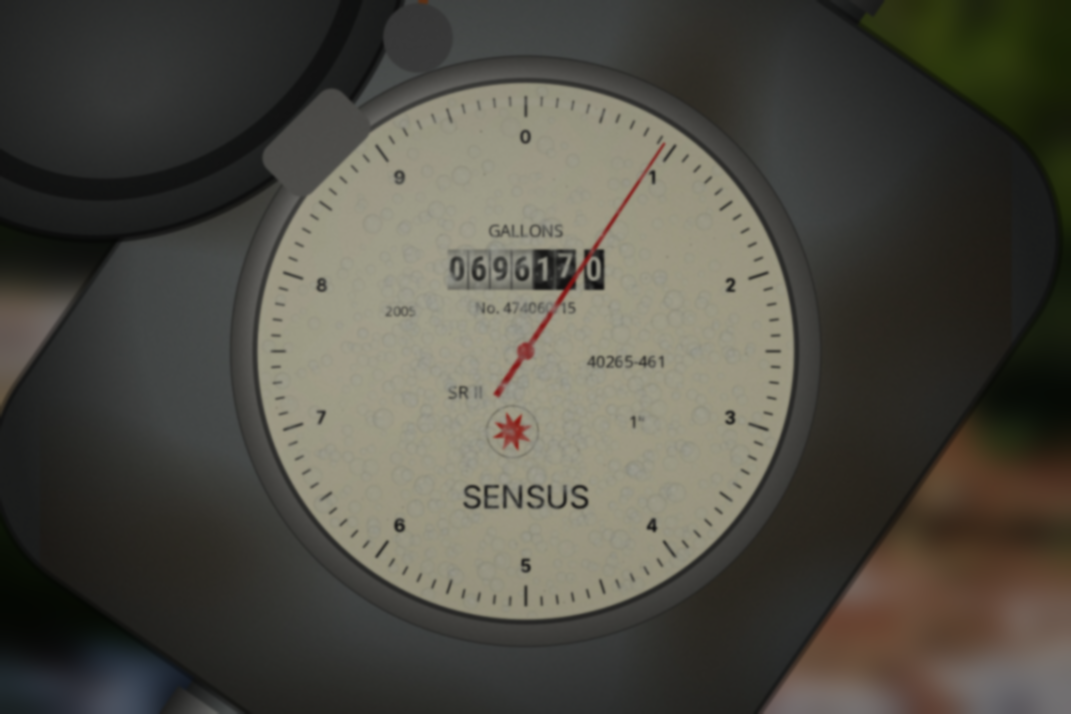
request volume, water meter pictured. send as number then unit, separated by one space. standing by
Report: 696170.9 gal
